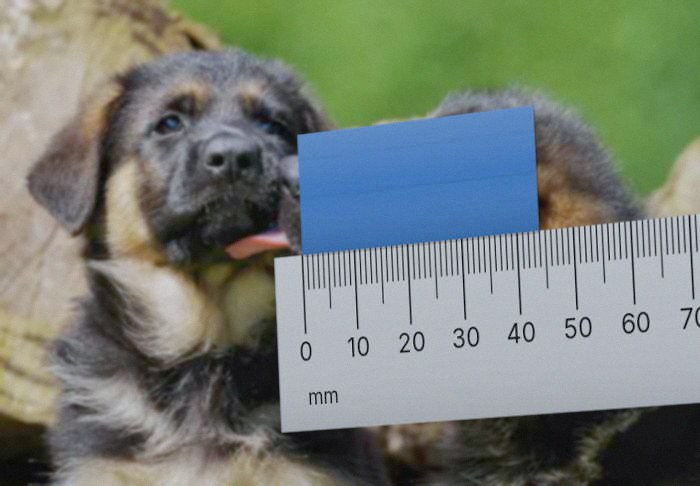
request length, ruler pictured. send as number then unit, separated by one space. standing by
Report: 44 mm
